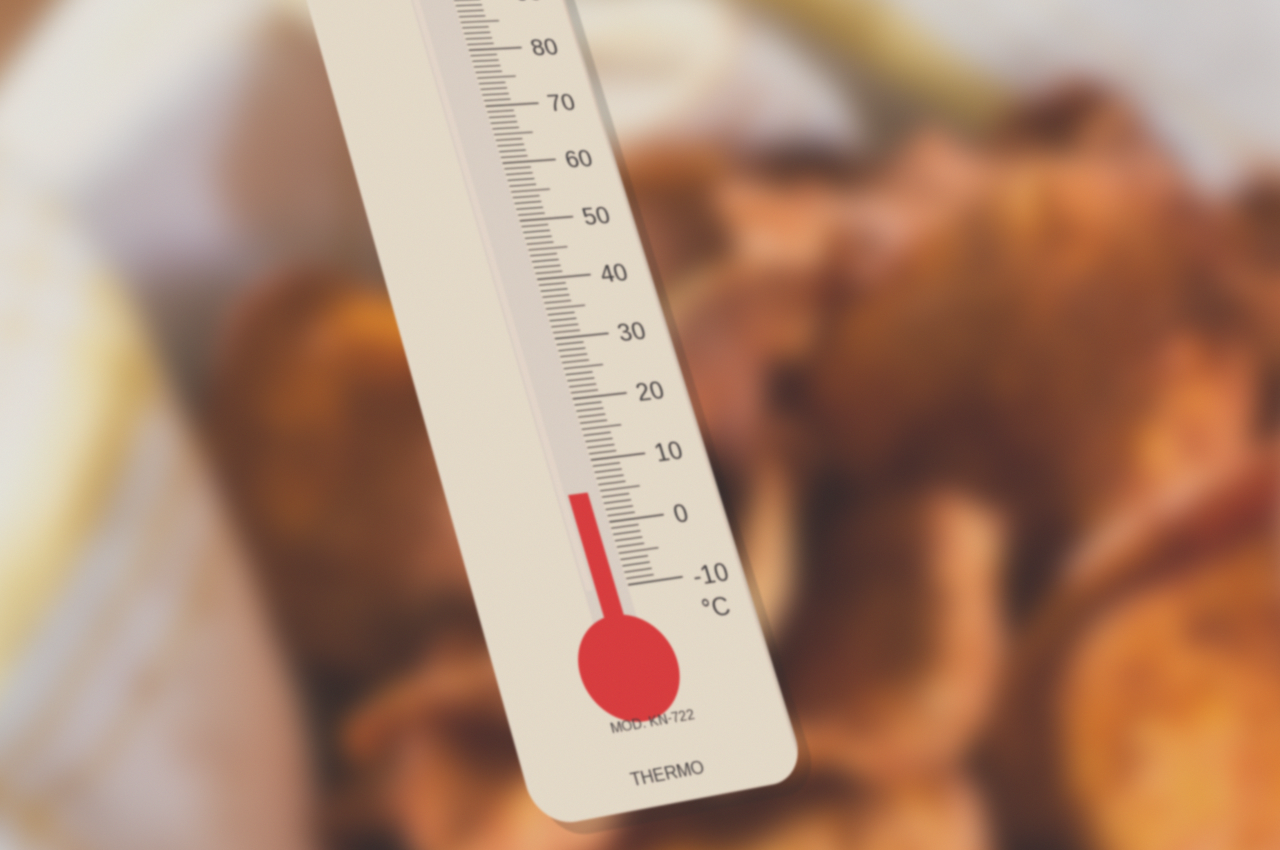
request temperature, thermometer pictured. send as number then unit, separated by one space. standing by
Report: 5 °C
